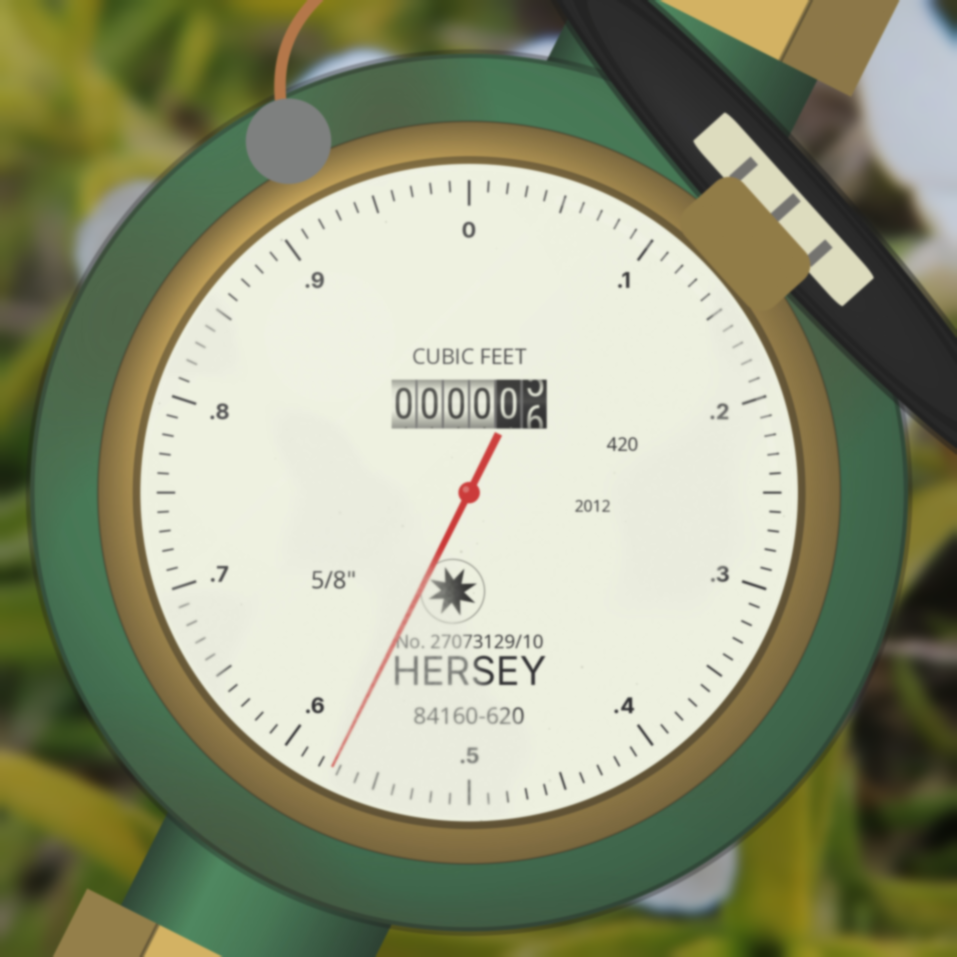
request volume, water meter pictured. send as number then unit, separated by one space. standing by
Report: 5.57 ft³
